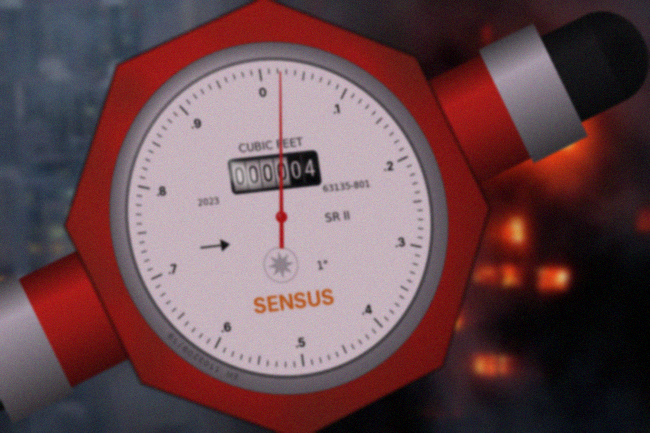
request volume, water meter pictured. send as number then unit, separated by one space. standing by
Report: 4.02 ft³
